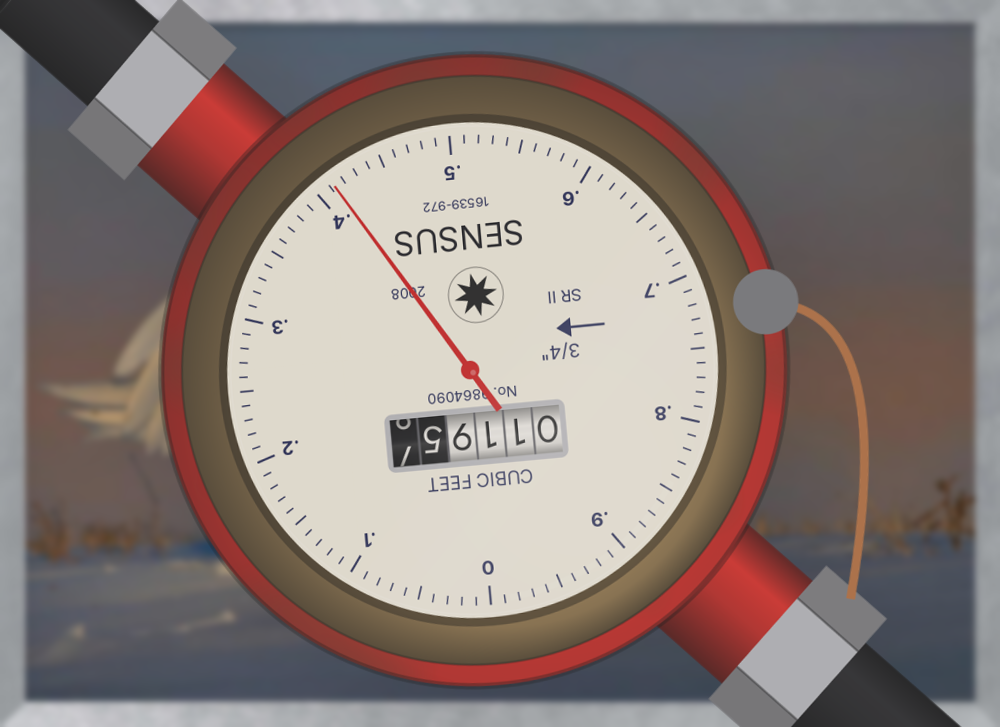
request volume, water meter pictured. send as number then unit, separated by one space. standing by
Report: 11957.41 ft³
